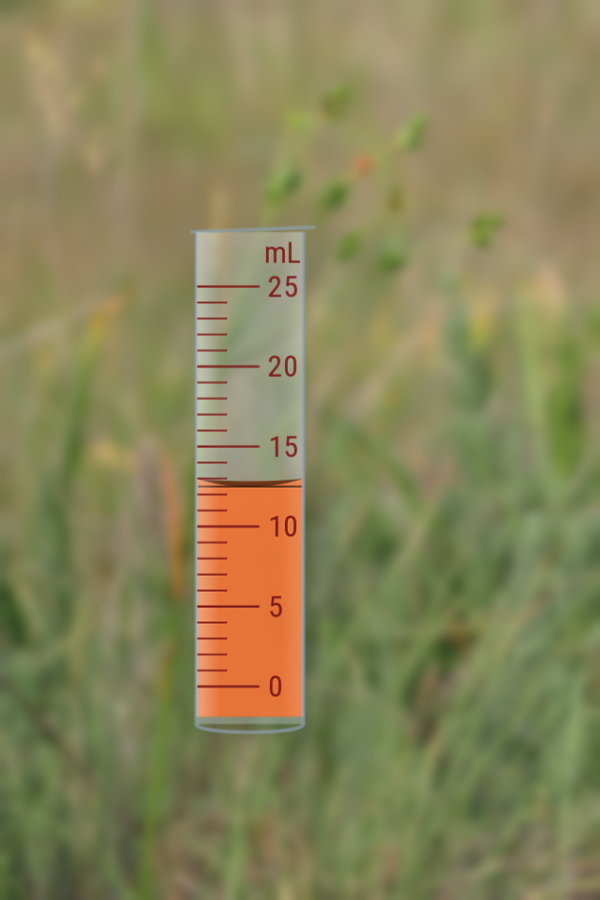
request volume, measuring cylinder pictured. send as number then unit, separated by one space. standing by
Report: 12.5 mL
